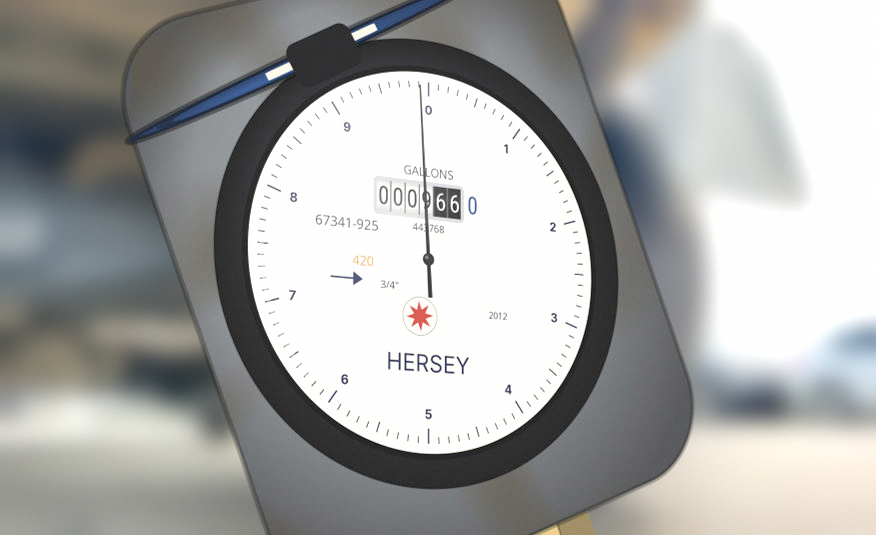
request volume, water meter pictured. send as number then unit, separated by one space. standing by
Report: 9659.9 gal
